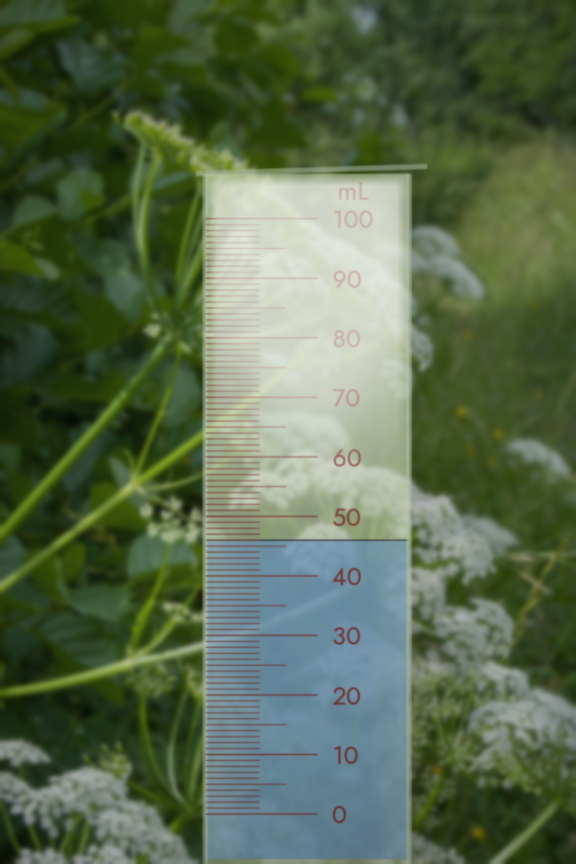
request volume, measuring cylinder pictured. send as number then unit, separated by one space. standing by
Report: 46 mL
